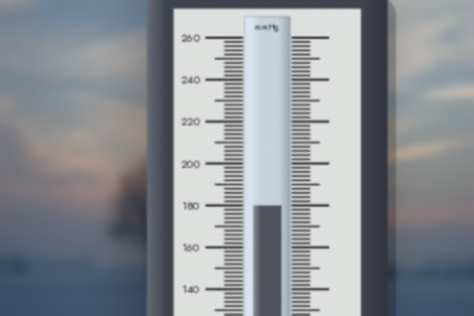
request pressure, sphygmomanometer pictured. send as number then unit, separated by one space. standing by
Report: 180 mmHg
